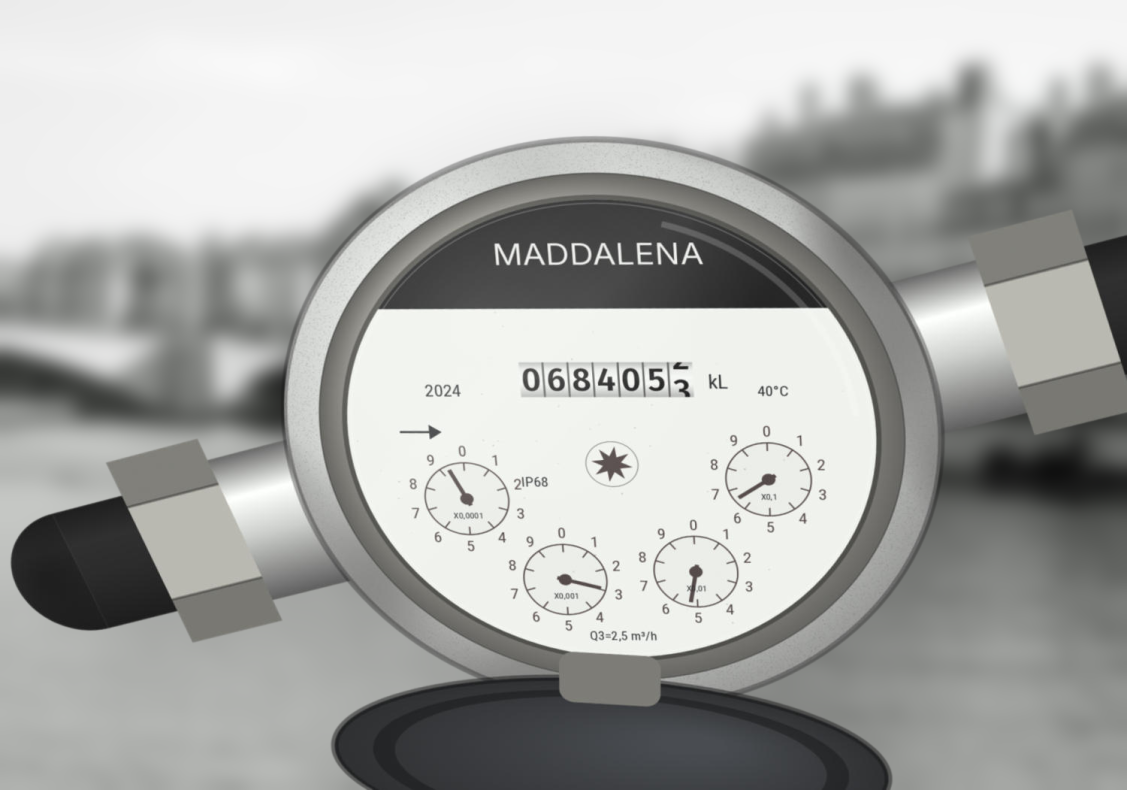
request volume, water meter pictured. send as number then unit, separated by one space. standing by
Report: 684052.6529 kL
